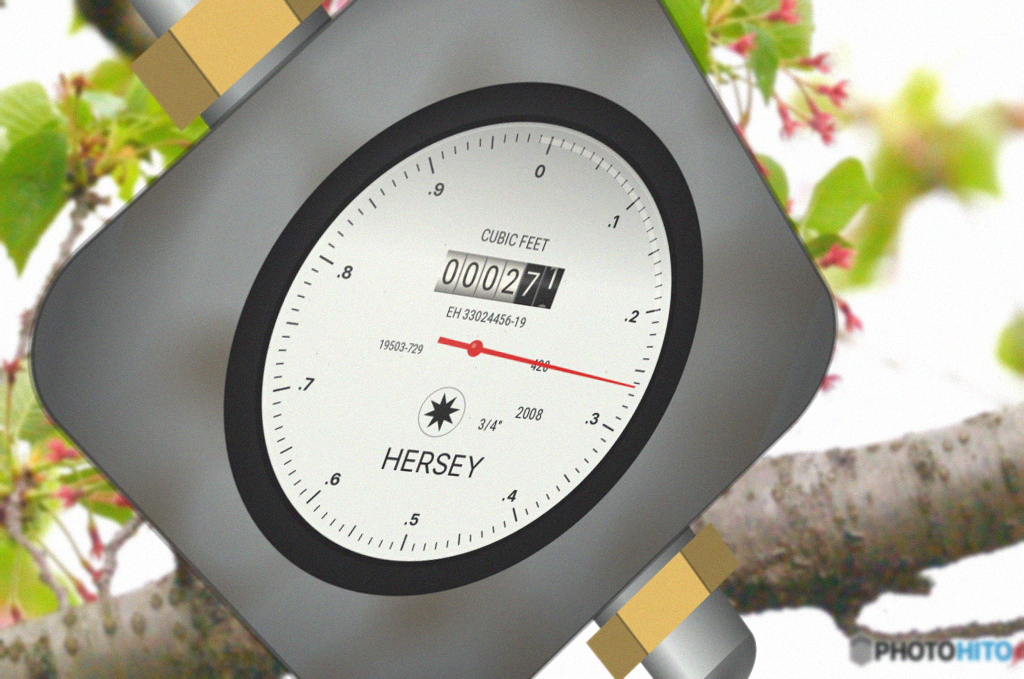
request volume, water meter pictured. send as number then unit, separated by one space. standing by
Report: 271.26 ft³
